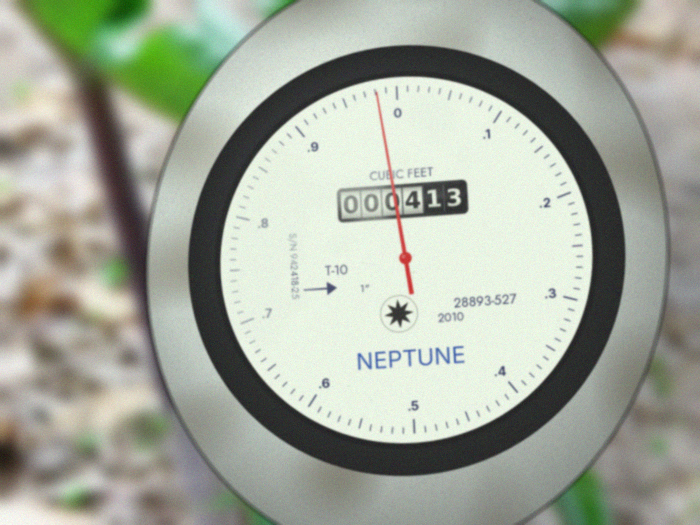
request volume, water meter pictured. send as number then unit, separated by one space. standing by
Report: 412.98 ft³
